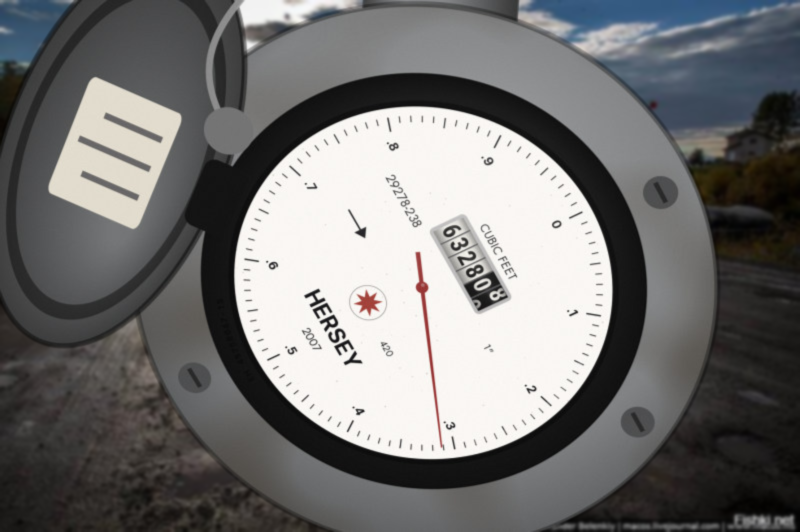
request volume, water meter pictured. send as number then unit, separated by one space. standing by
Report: 632808.31 ft³
